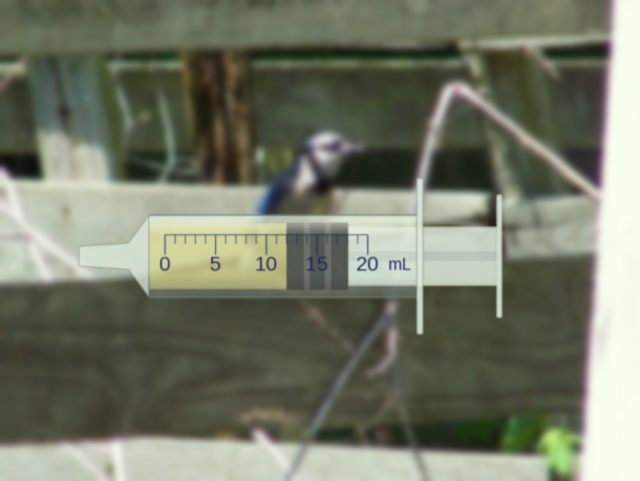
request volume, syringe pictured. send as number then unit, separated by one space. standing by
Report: 12 mL
